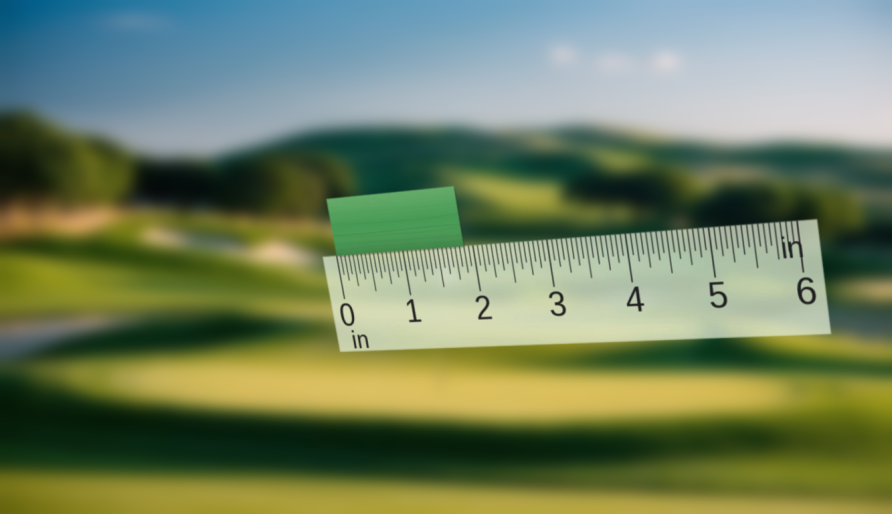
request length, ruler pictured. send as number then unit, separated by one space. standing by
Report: 1.875 in
